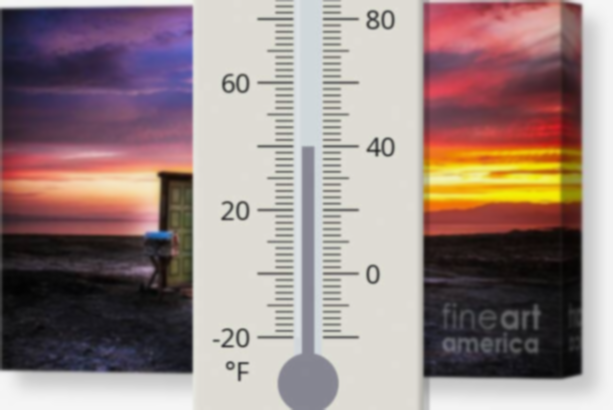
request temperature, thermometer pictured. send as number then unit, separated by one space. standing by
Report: 40 °F
